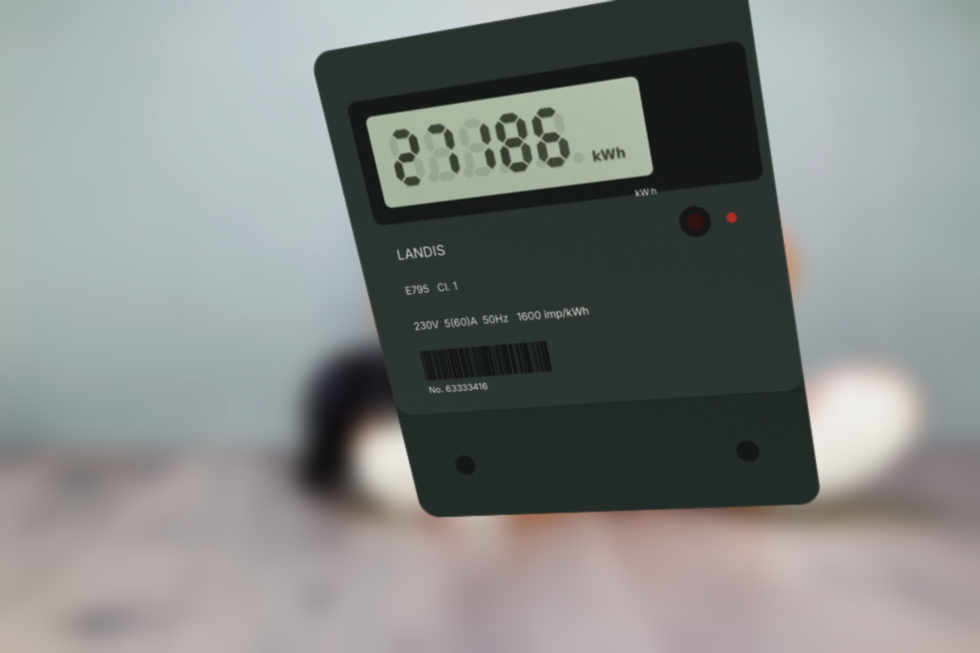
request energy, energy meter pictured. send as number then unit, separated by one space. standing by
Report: 27186 kWh
